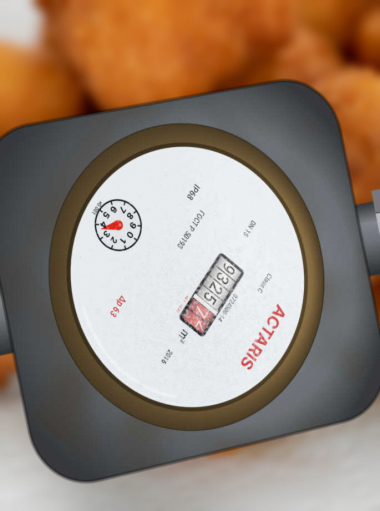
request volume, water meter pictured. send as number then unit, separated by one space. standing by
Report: 9325.723 m³
